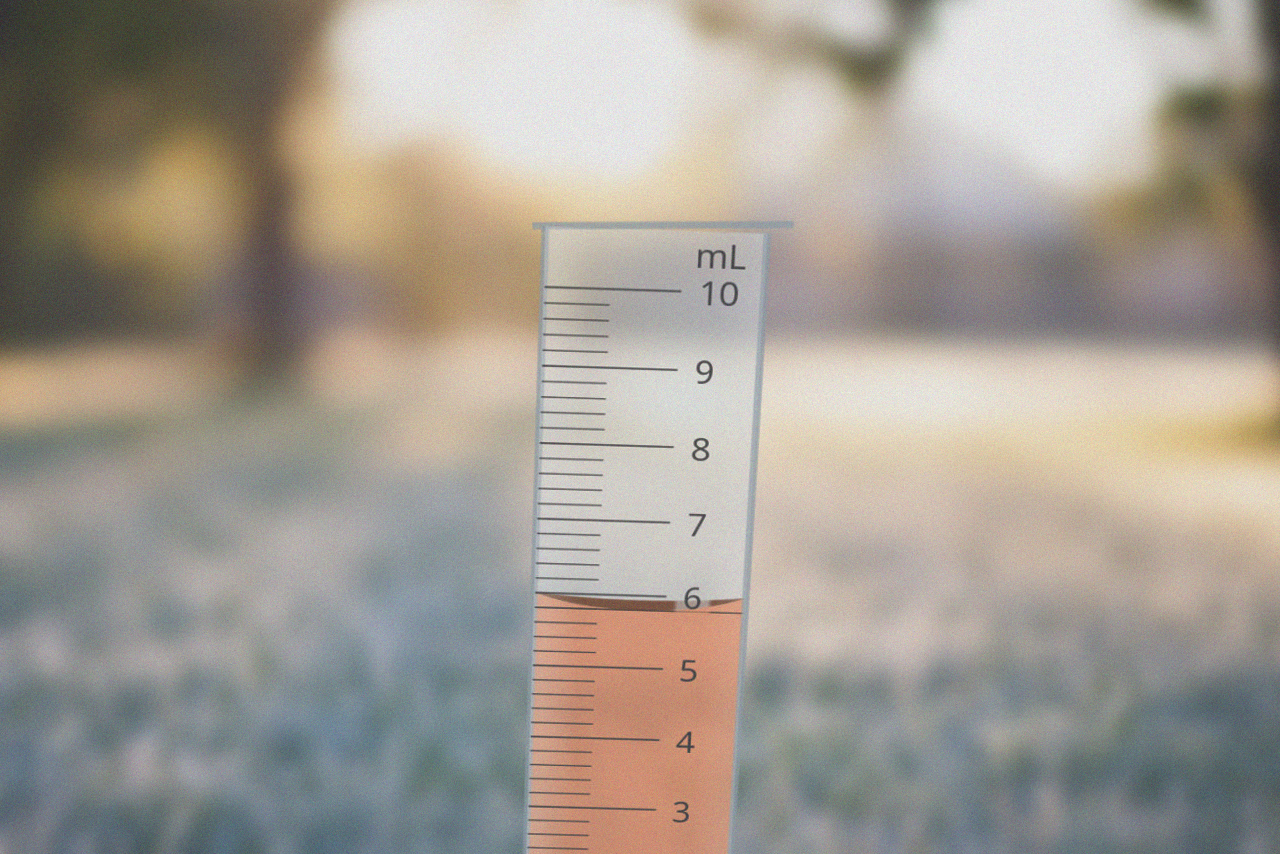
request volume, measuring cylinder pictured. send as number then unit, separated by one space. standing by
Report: 5.8 mL
